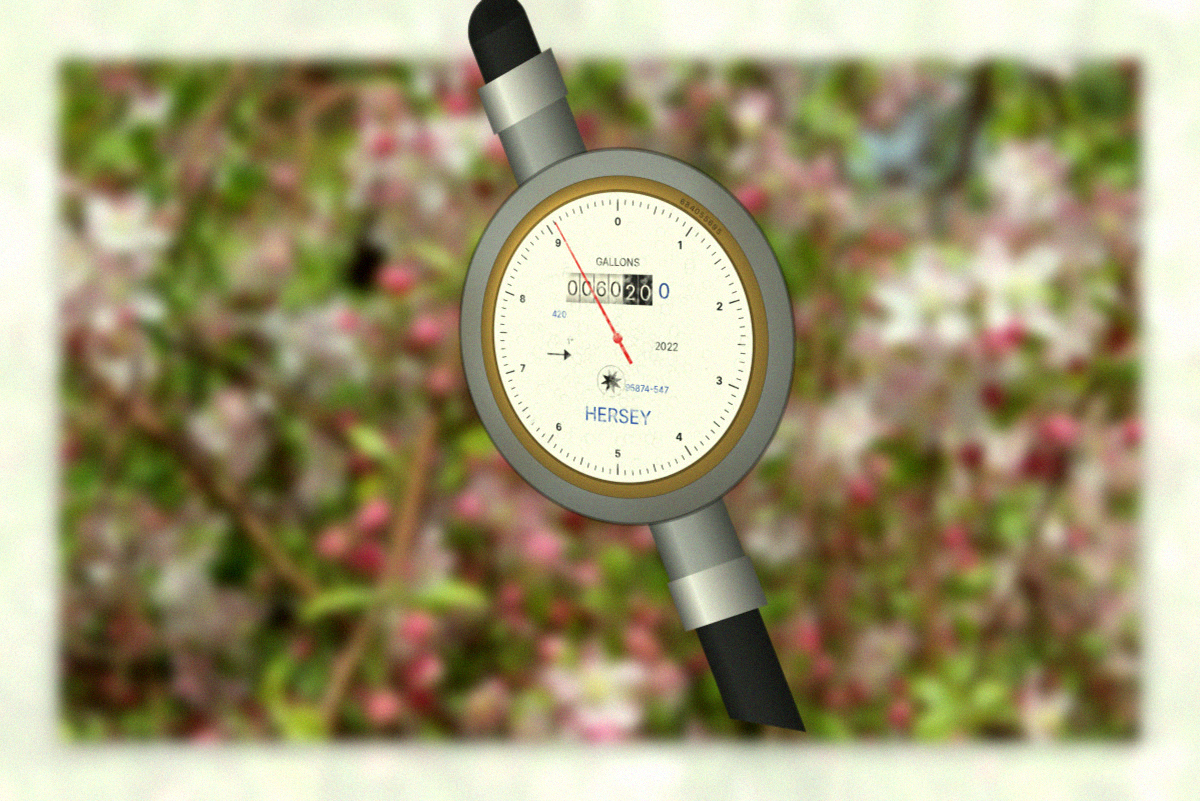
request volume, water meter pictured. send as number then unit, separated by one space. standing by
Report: 60199.1 gal
